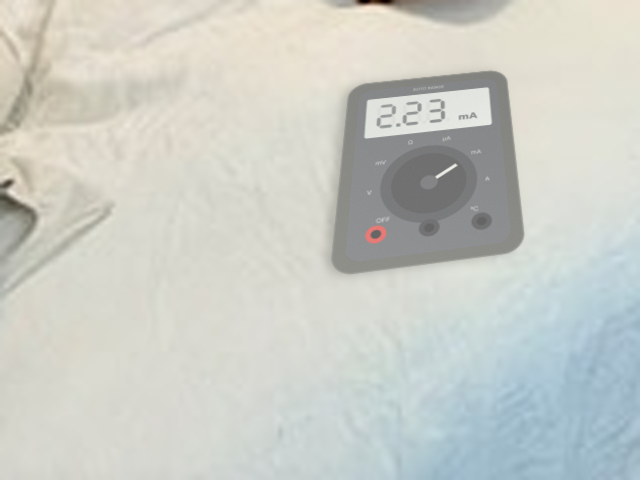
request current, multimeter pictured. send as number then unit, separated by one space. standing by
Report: 2.23 mA
